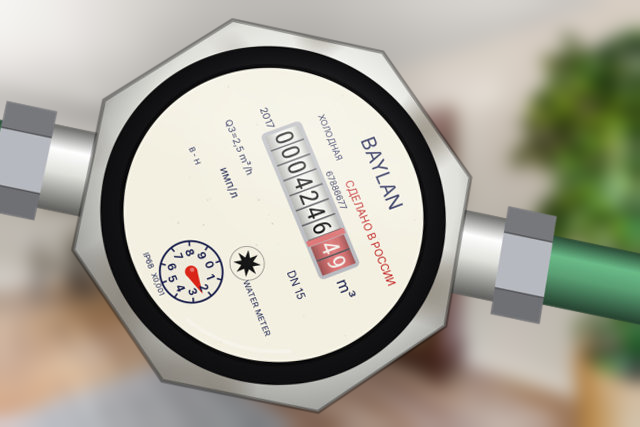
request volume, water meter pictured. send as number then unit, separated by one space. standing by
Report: 4246.492 m³
